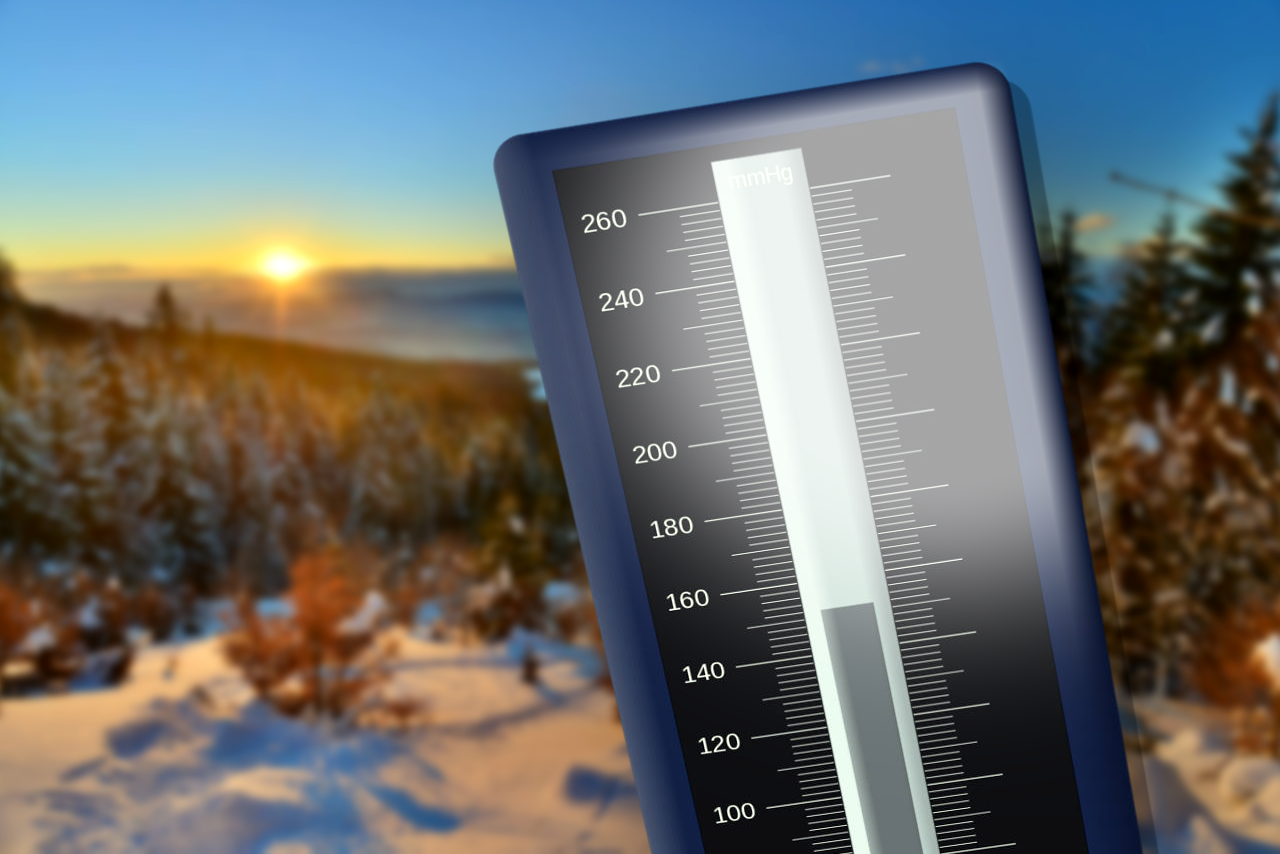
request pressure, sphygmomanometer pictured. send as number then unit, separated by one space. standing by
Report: 152 mmHg
